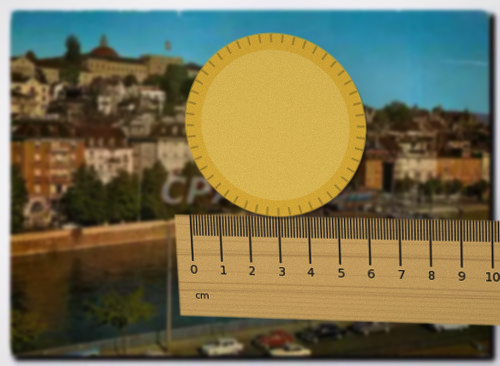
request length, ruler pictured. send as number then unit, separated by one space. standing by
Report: 6 cm
